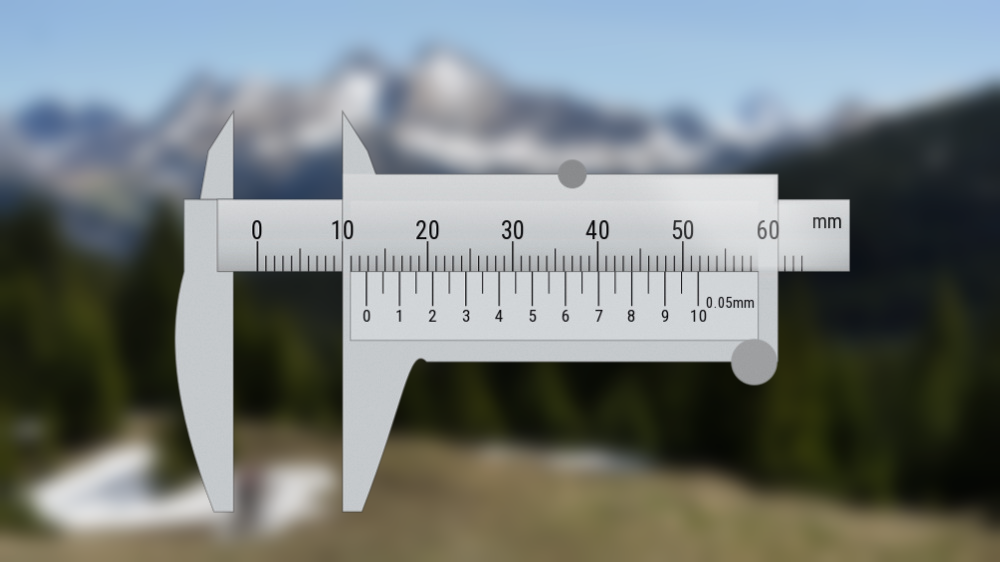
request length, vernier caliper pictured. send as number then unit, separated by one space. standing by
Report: 12.8 mm
